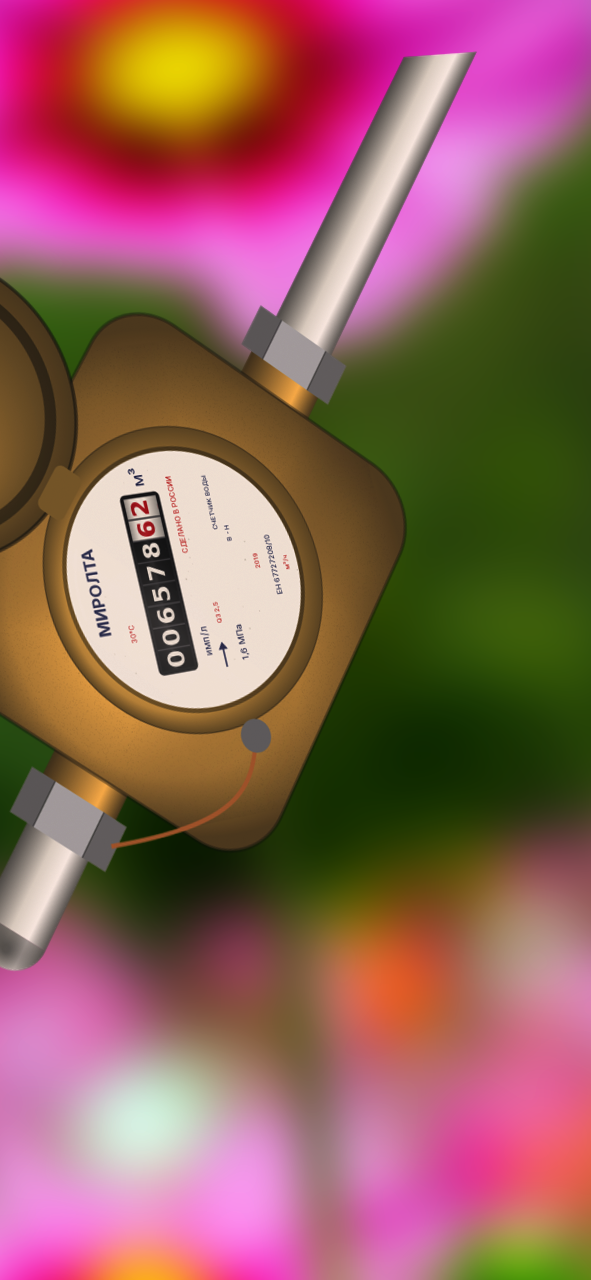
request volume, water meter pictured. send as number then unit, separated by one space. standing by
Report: 6578.62 m³
